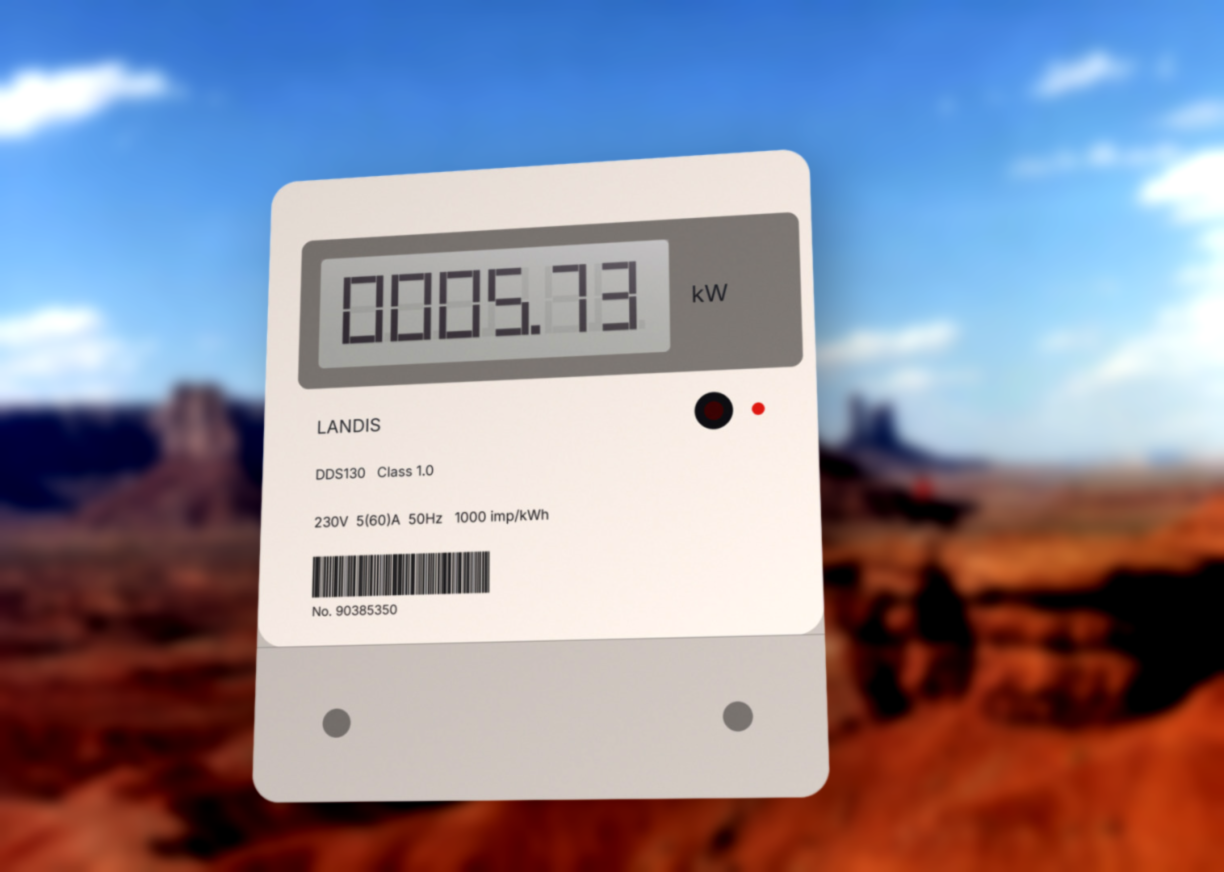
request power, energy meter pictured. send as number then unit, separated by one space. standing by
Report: 5.73 kW
